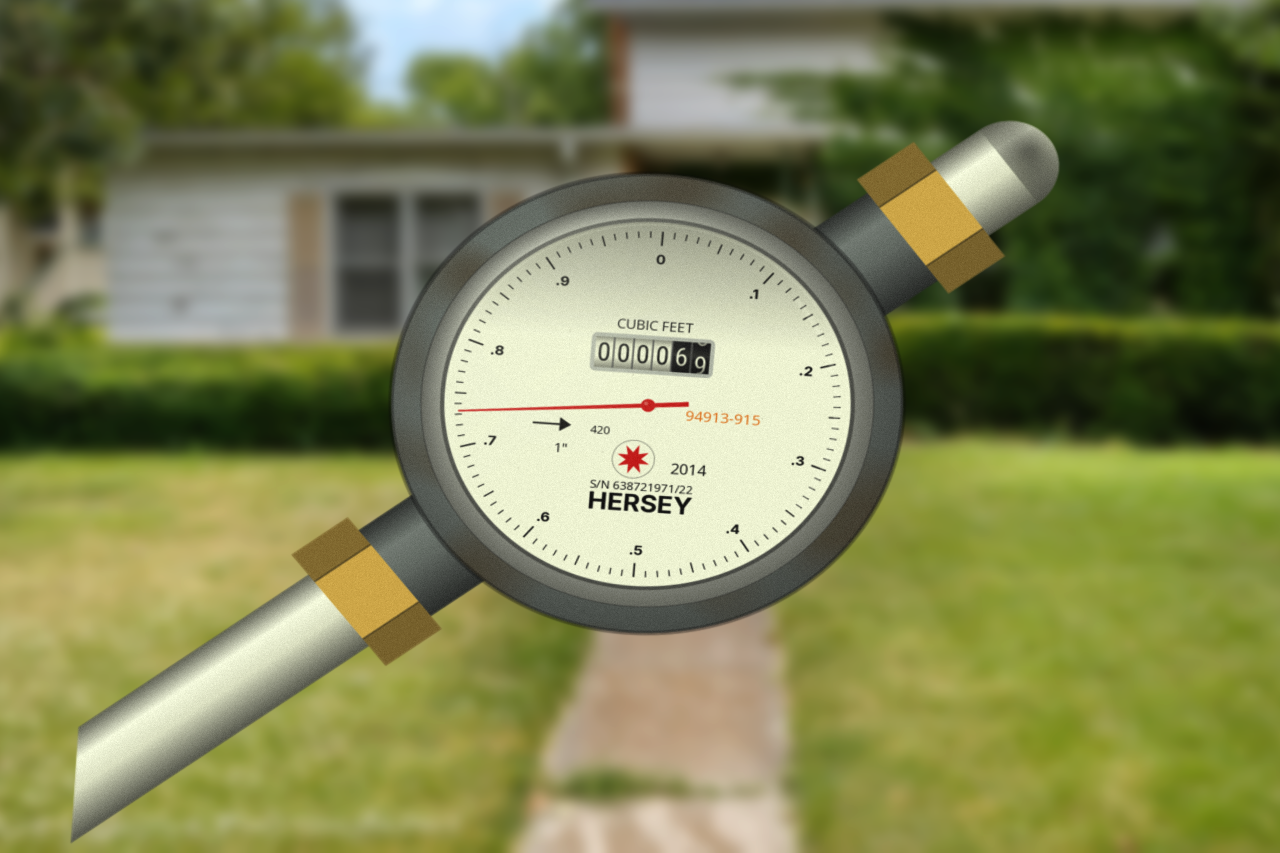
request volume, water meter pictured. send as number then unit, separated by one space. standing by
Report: 68.73 ft³
